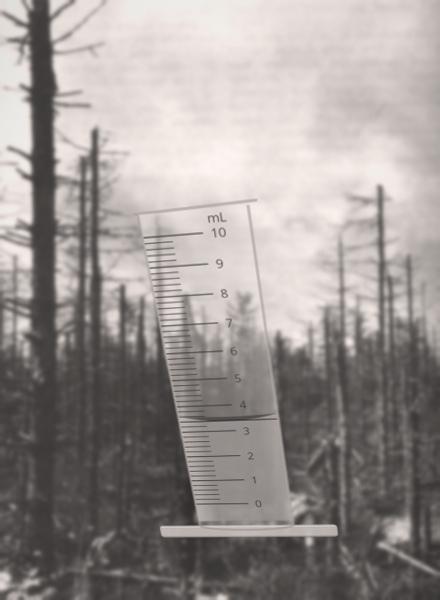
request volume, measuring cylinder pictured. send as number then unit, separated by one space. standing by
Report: 3.4 mL
